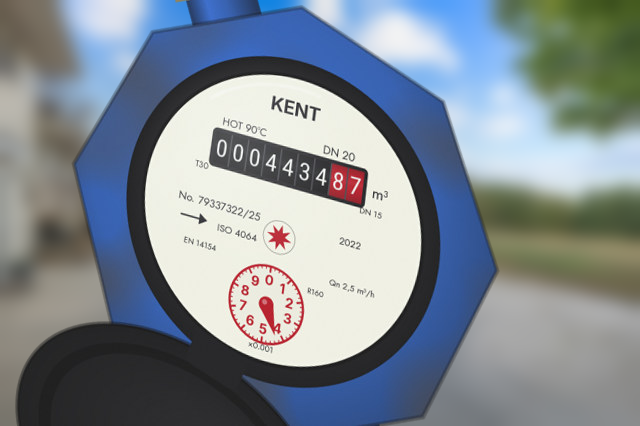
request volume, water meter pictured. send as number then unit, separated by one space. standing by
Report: 4434.874 m³
